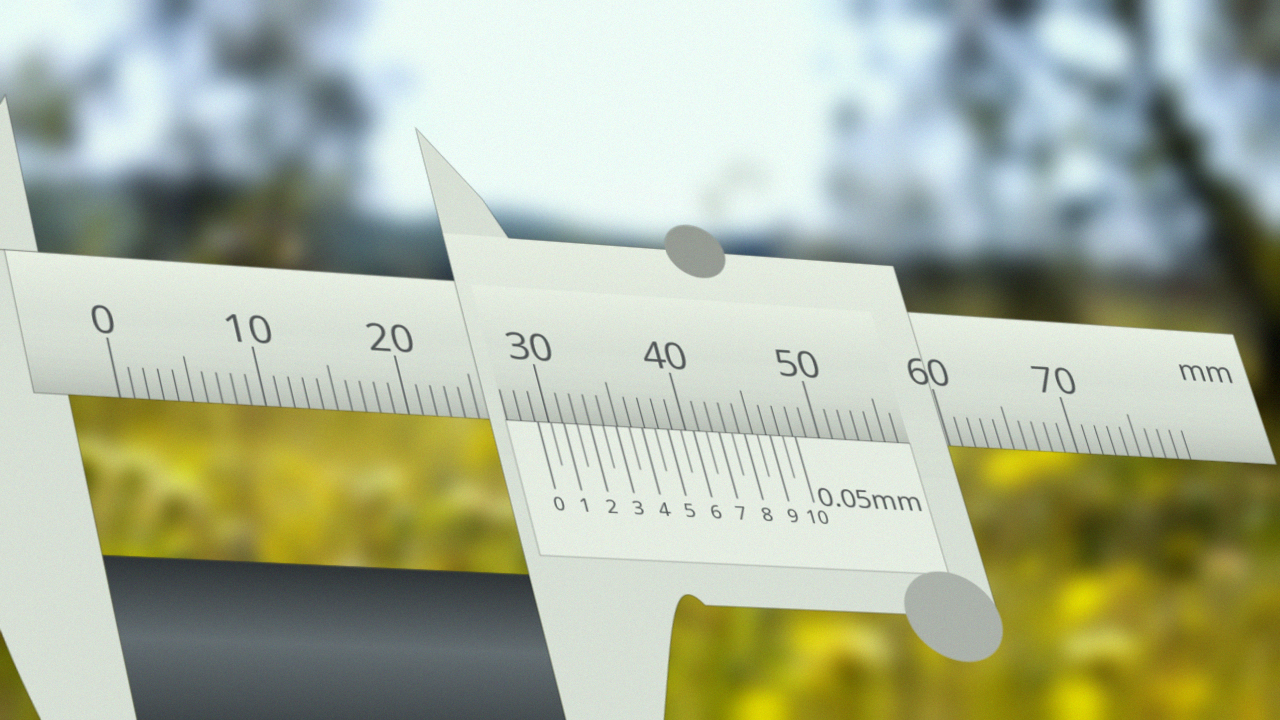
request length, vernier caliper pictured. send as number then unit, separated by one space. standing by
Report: 29.2 mm
